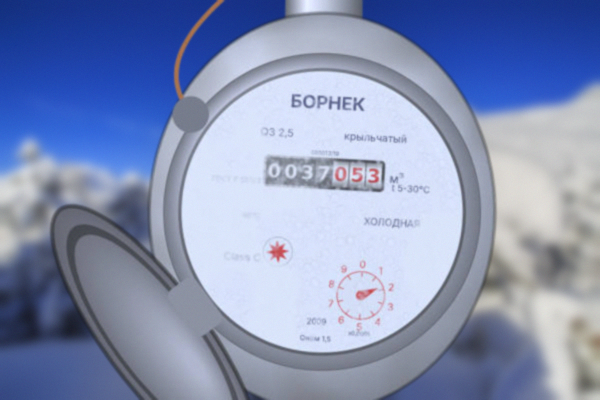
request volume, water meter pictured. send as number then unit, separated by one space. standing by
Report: 37.0531 m³
